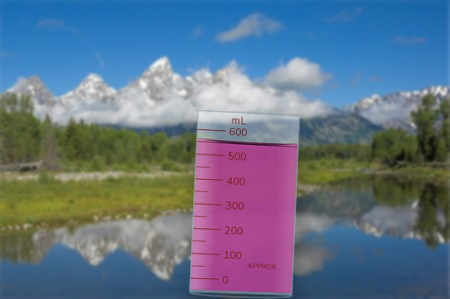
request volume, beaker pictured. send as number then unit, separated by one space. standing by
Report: 550 mL
